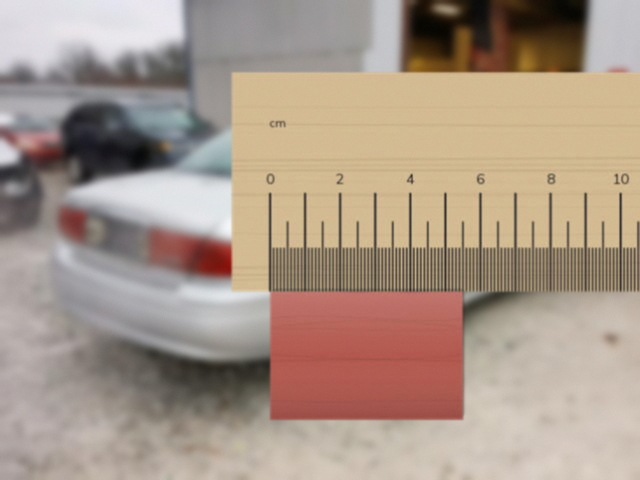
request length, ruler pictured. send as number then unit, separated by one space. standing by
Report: 5.5 cm
